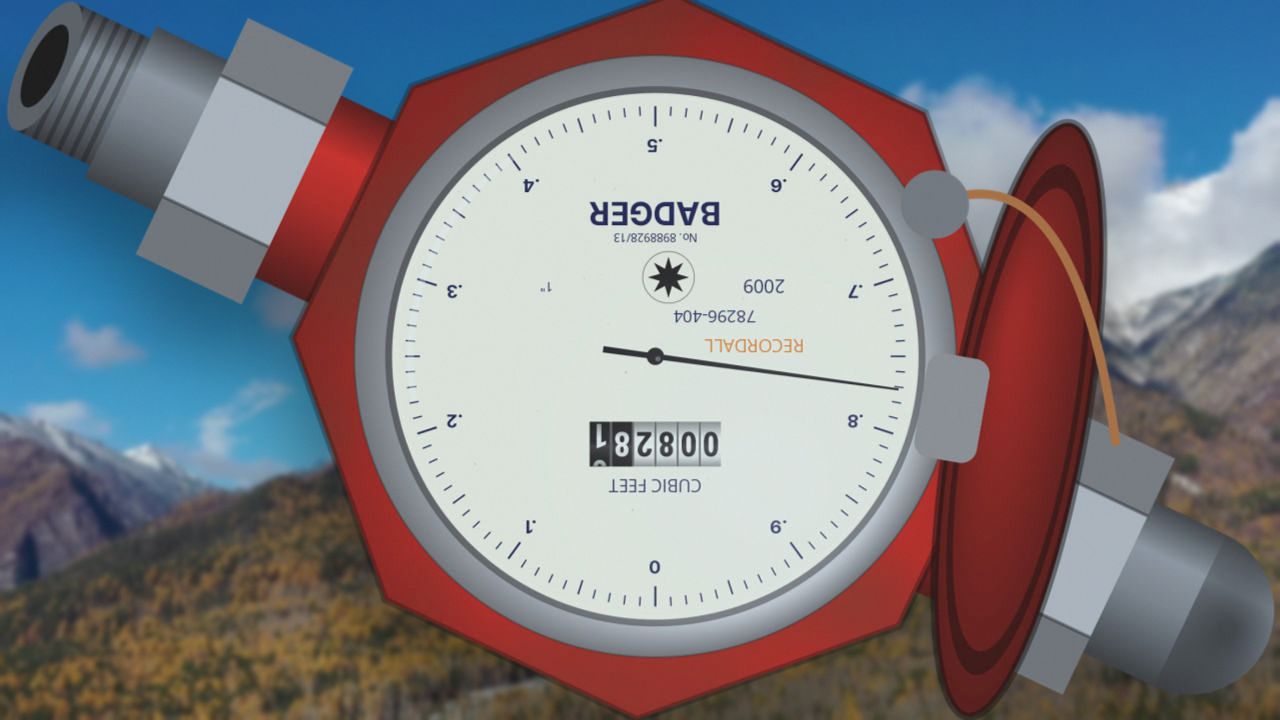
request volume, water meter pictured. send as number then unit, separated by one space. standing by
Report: 8280.77 ft³
